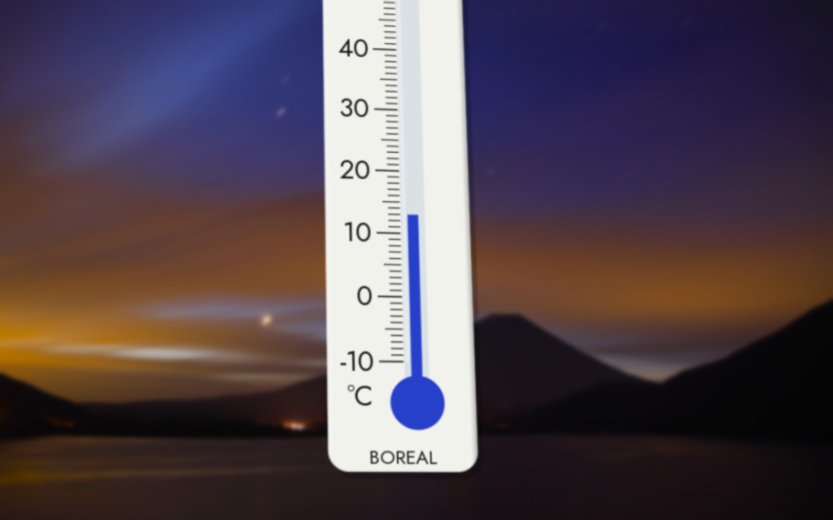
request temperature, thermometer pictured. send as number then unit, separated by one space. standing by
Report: 13 °C
